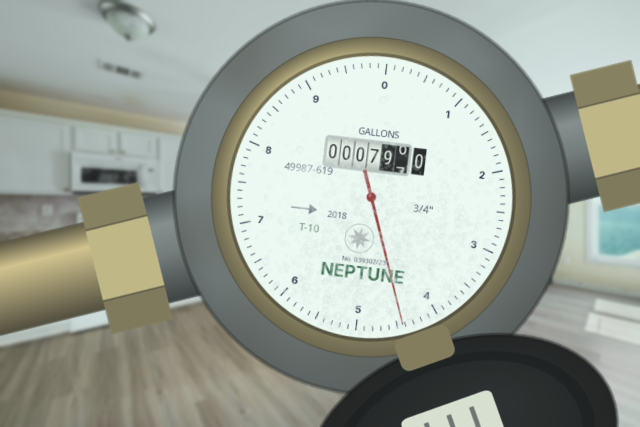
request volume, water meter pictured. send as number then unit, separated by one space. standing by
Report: 7964.4 gal
